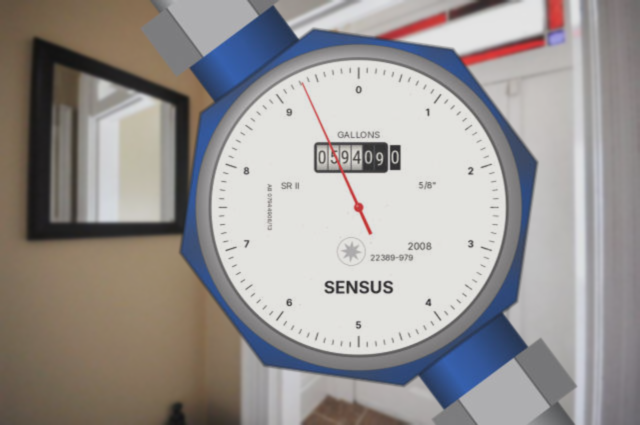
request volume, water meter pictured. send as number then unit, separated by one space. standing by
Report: 594089.3 gal
